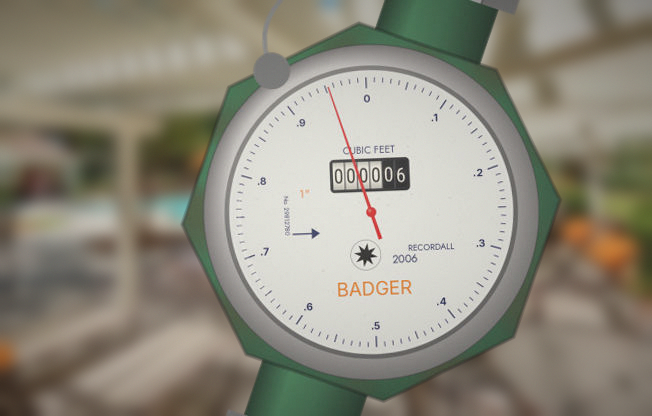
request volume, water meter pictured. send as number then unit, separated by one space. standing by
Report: 5.95 ft³
